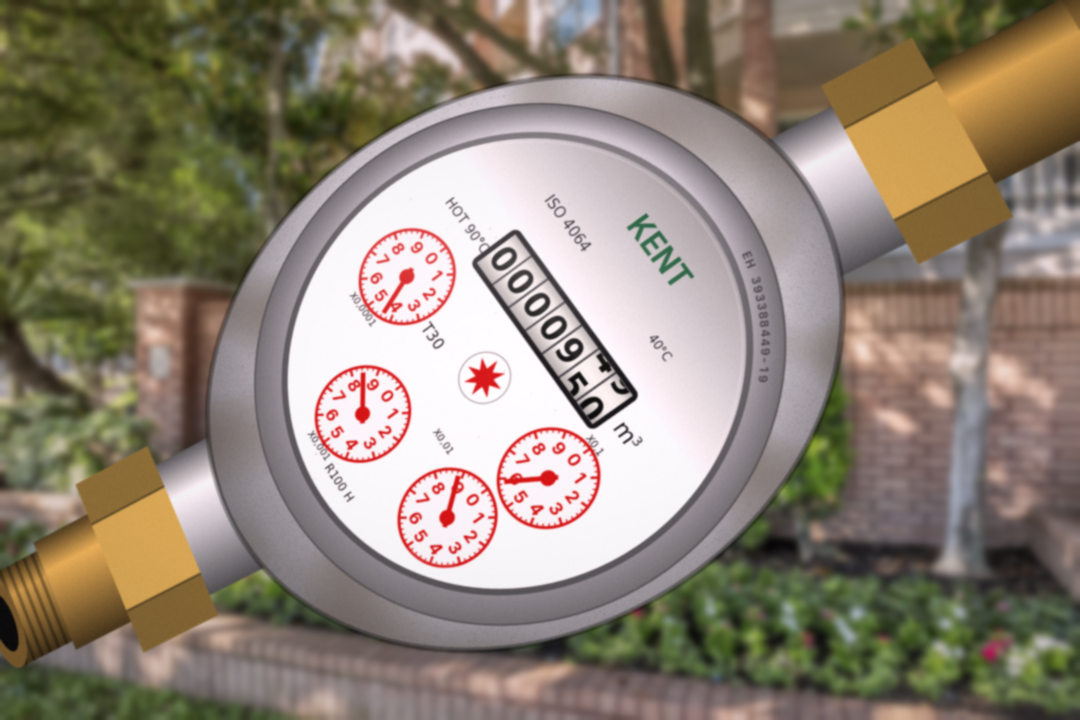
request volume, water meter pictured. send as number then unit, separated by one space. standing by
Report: 949.5884 m³
